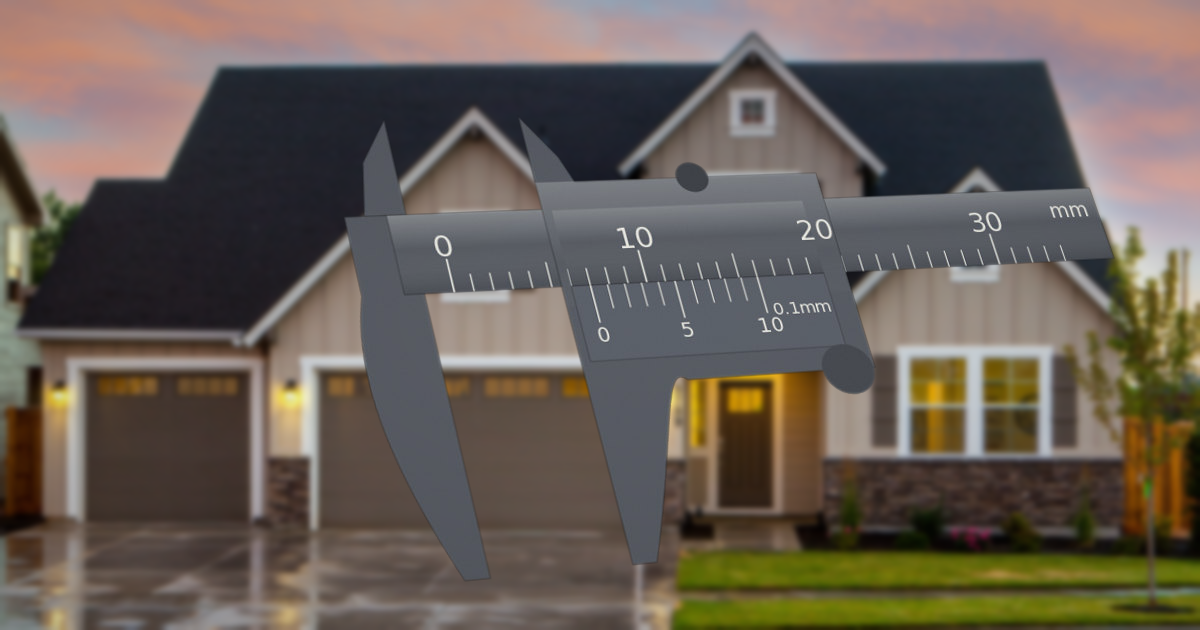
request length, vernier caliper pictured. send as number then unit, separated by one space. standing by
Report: 7.0 mm
